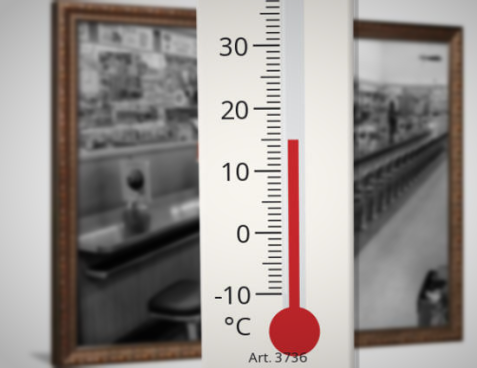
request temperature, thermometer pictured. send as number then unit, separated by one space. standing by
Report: 15 °C
